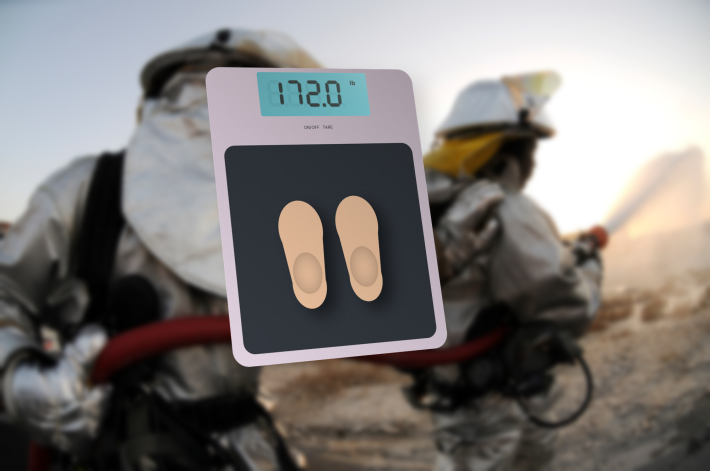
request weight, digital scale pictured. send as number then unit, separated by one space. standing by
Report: 172.0 lb
